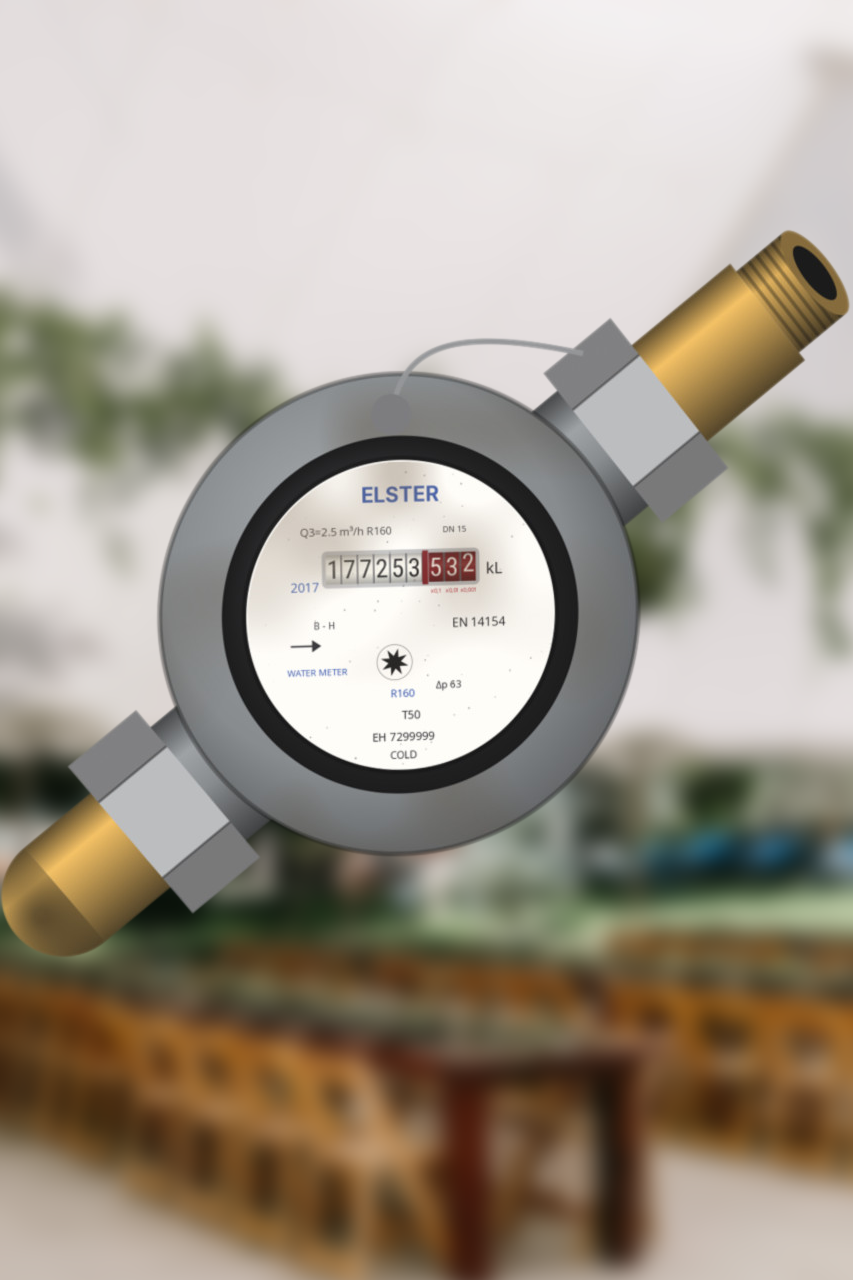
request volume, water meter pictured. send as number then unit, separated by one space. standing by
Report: 177253.532 kL
